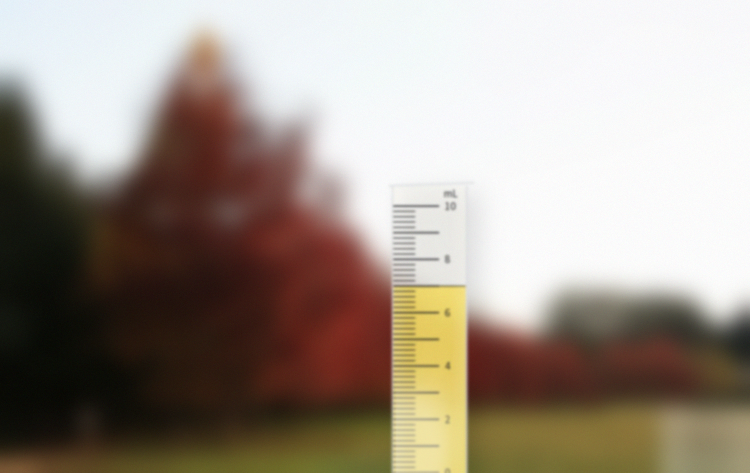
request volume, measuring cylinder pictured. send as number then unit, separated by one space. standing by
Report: 7 mL
